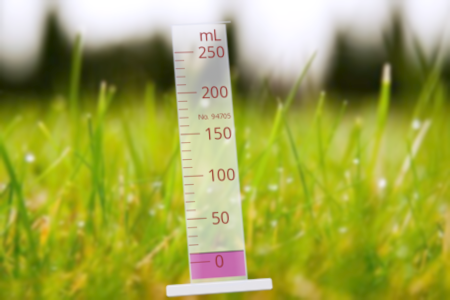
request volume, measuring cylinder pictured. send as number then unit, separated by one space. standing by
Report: 10 mL
